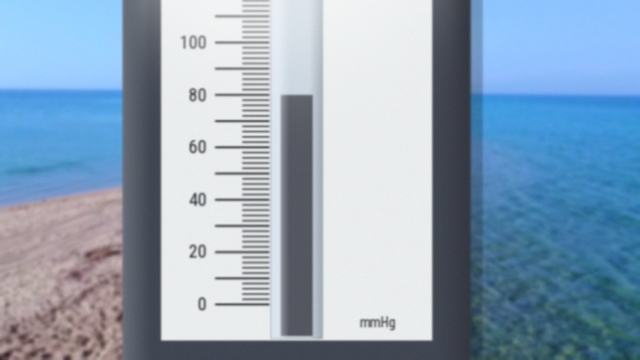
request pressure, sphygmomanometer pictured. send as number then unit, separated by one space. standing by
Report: 80 mmHg
